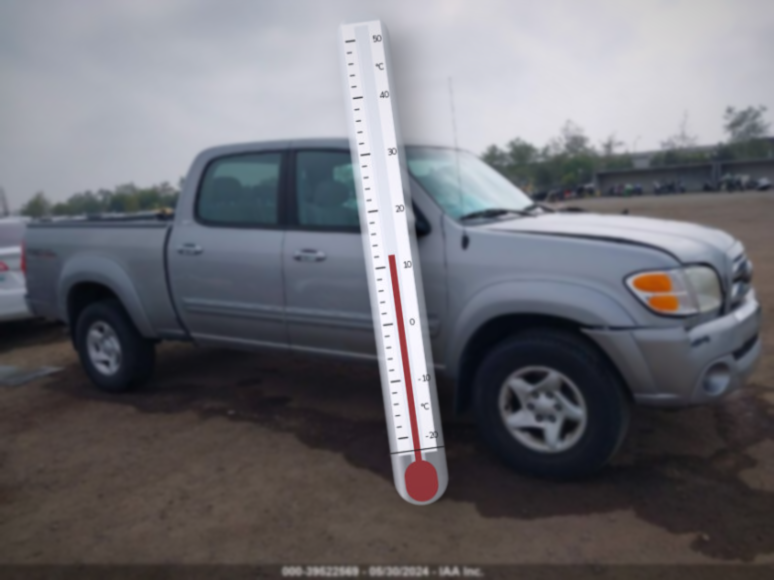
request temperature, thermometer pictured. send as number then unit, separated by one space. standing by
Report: 12 °C
